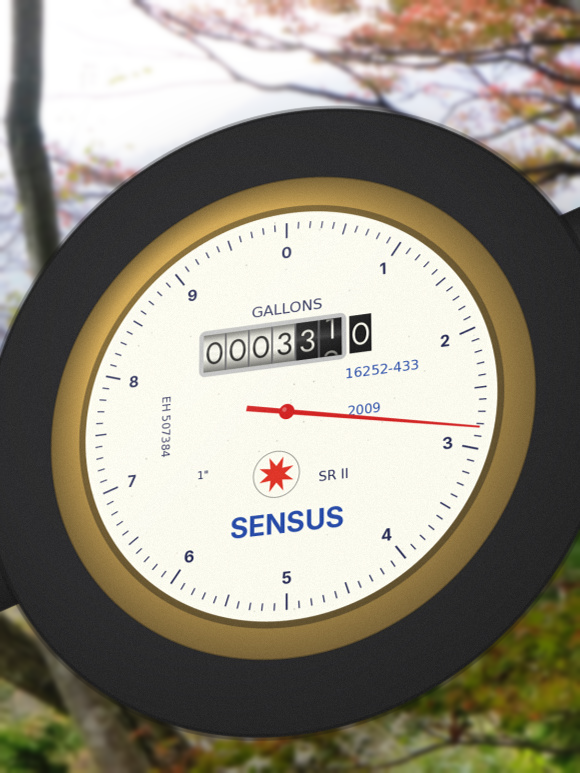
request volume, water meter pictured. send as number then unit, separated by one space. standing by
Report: 3312.8 gal
